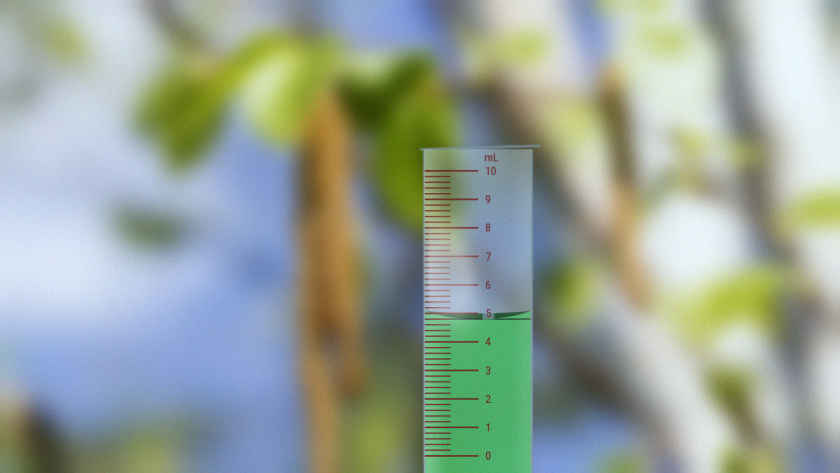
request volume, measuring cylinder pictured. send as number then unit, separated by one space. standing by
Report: 4.8 mL
